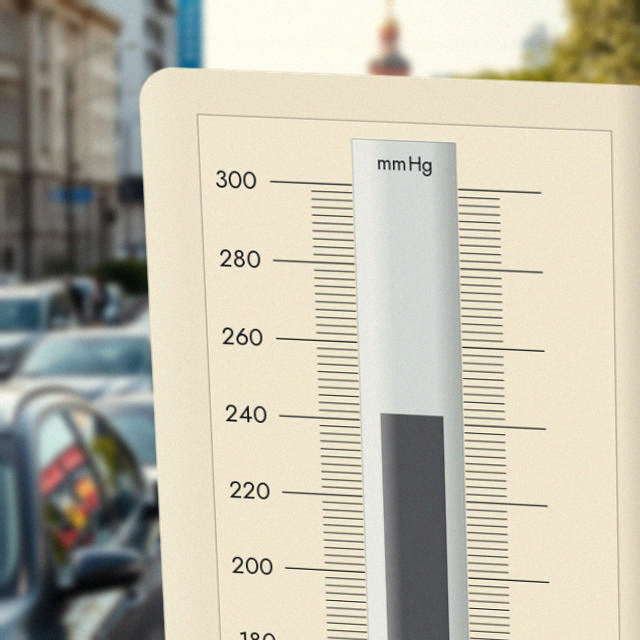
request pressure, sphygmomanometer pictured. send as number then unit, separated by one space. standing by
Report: 242 mmHg
